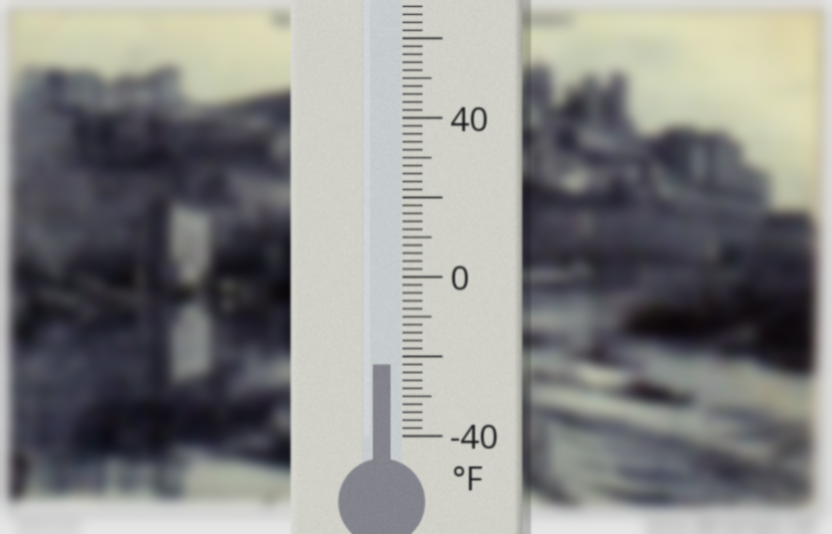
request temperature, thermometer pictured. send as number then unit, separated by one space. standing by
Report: -22 °F
